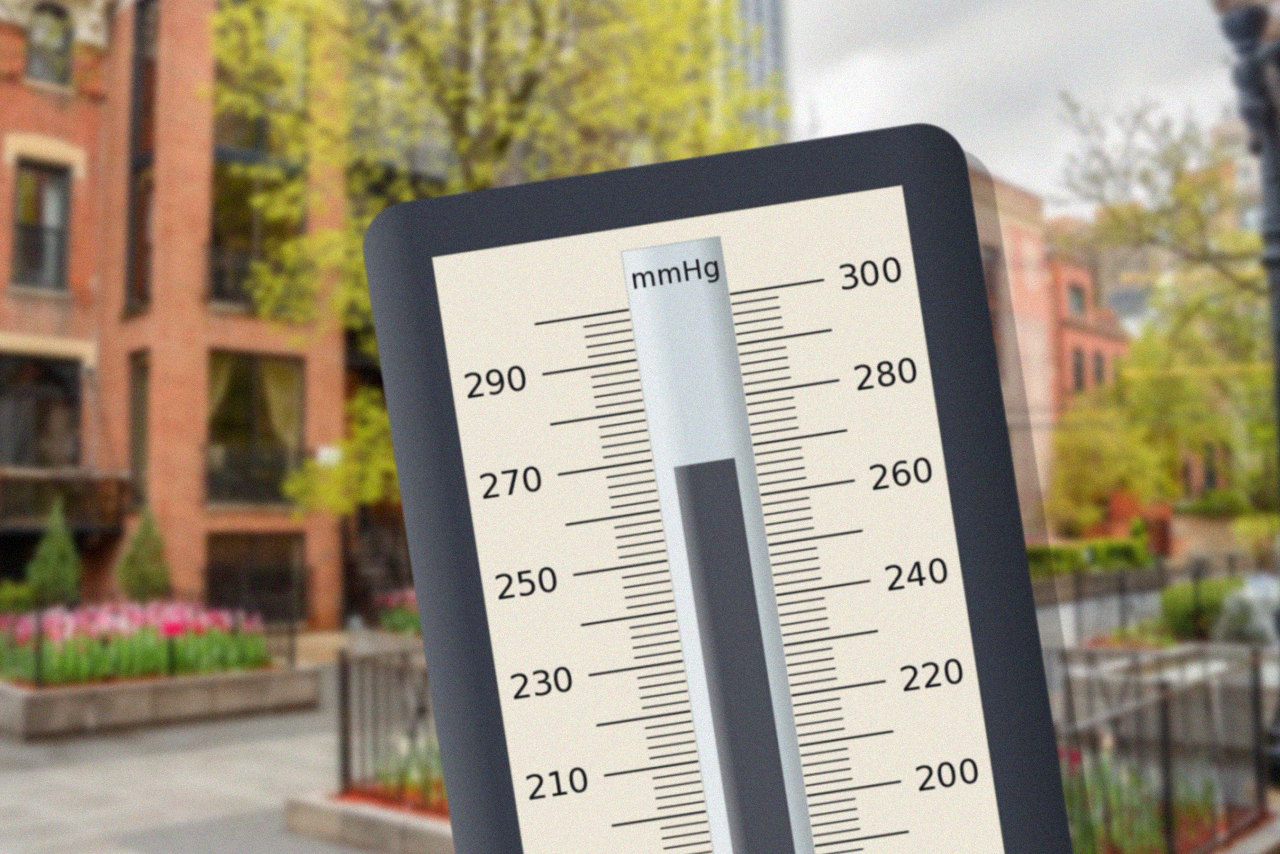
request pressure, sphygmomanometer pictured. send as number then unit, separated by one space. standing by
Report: 268 mmHg
